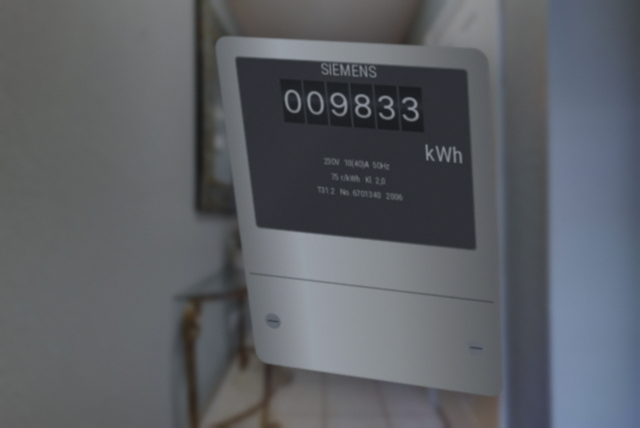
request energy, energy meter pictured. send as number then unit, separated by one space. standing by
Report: 9833 kWh
